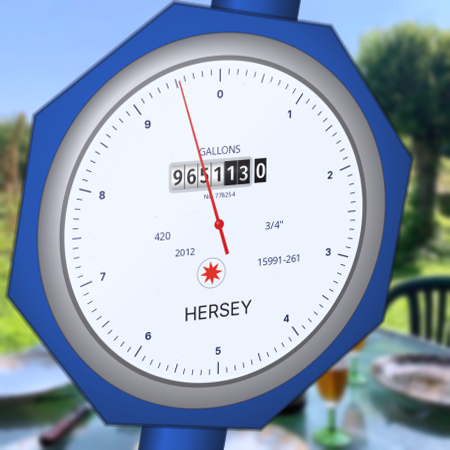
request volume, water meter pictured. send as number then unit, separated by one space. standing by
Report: 9651129.5 gal
